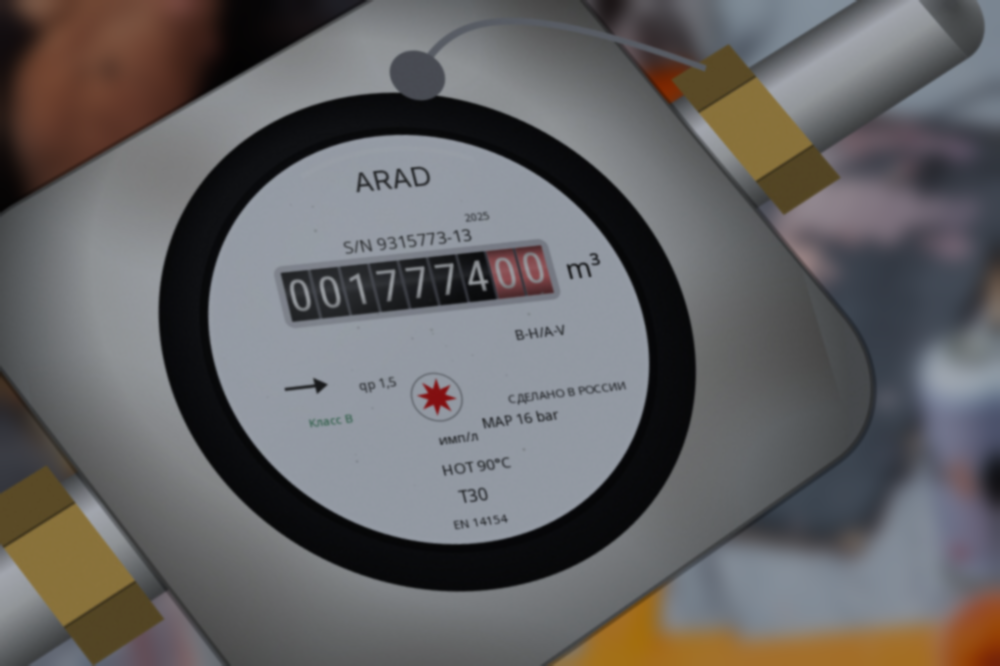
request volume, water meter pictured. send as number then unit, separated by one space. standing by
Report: 17774.00 m³
